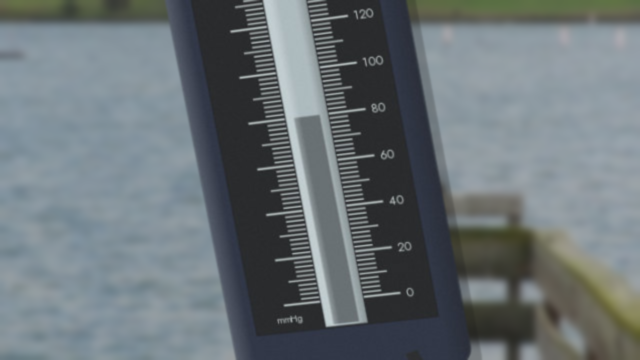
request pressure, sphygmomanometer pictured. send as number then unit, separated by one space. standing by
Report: 80 mmHg
